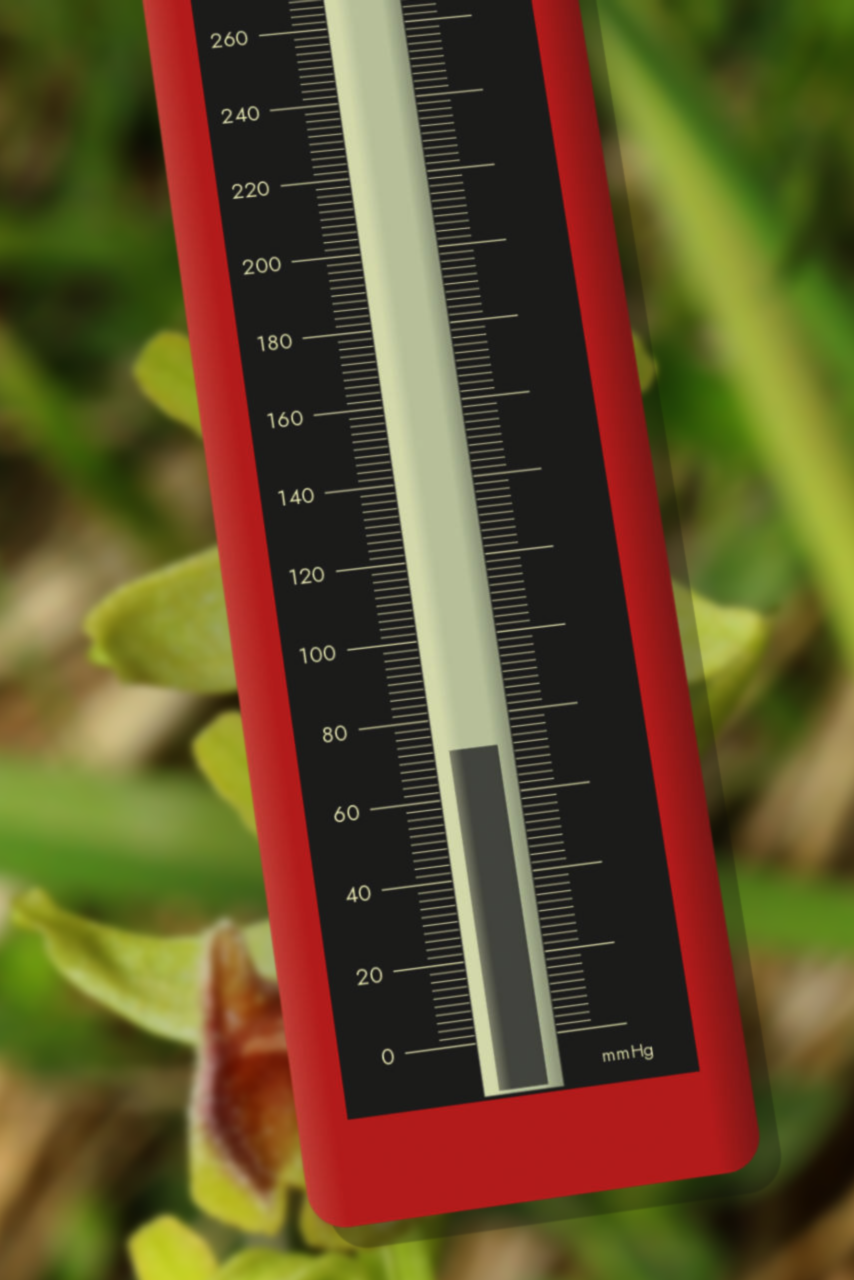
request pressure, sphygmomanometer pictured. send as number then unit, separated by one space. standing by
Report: 72 mmHg
